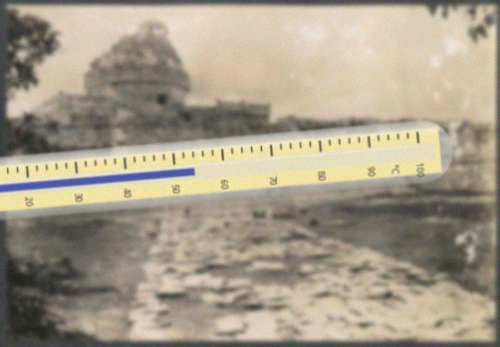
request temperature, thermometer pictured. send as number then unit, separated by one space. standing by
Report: 54 °C
